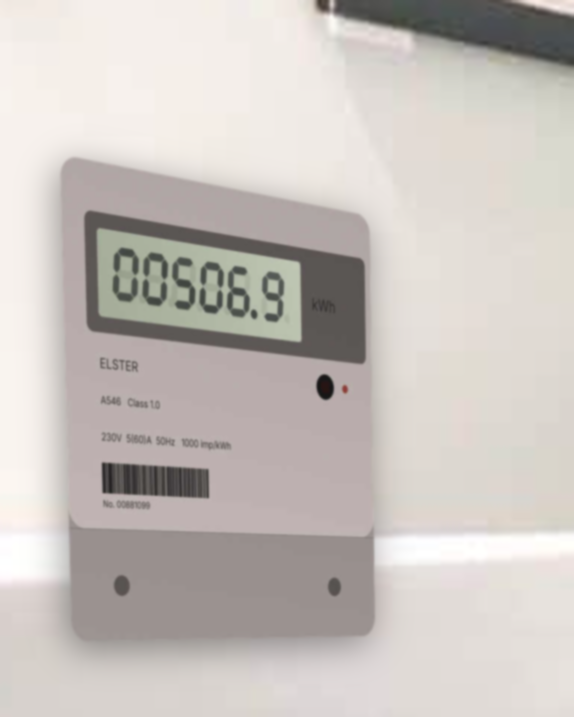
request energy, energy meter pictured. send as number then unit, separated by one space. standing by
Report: 506.9 kWh
